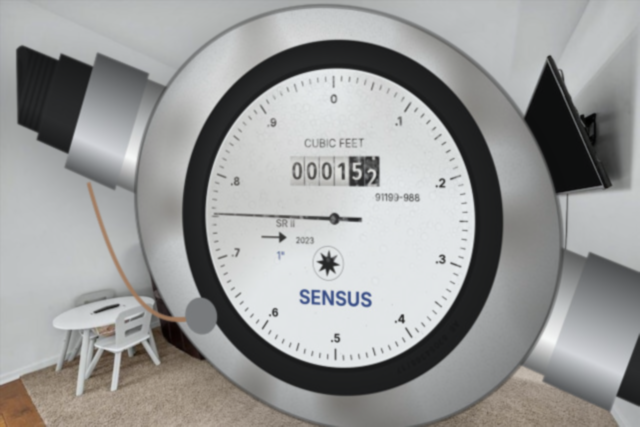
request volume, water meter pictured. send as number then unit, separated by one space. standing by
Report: 151.75 ft³
